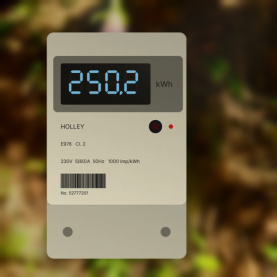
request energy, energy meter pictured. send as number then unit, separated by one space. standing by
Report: 250.2 kWh
